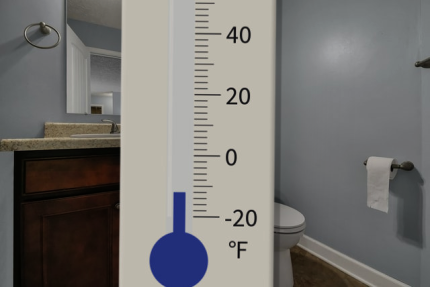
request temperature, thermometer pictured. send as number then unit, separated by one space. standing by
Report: -12 °F
